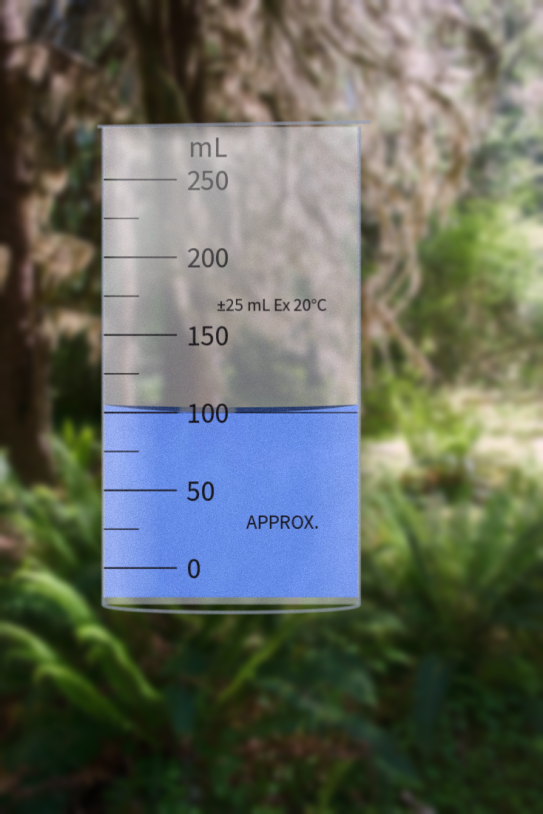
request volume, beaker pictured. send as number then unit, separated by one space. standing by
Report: 100 mL
